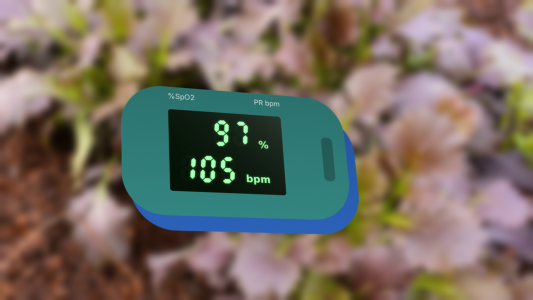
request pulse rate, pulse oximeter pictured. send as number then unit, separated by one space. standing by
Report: 105 bpm
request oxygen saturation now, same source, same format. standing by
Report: 97 %
